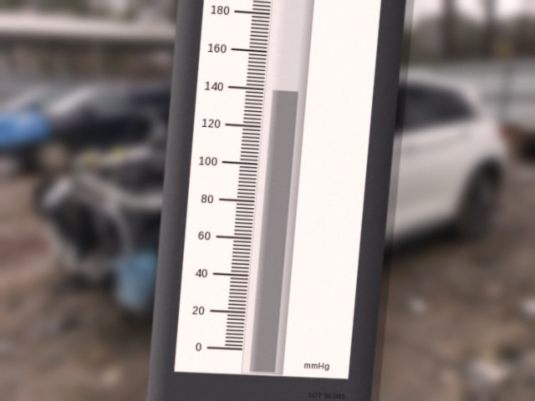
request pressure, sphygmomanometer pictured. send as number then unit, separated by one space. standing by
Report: 140 mmHg
